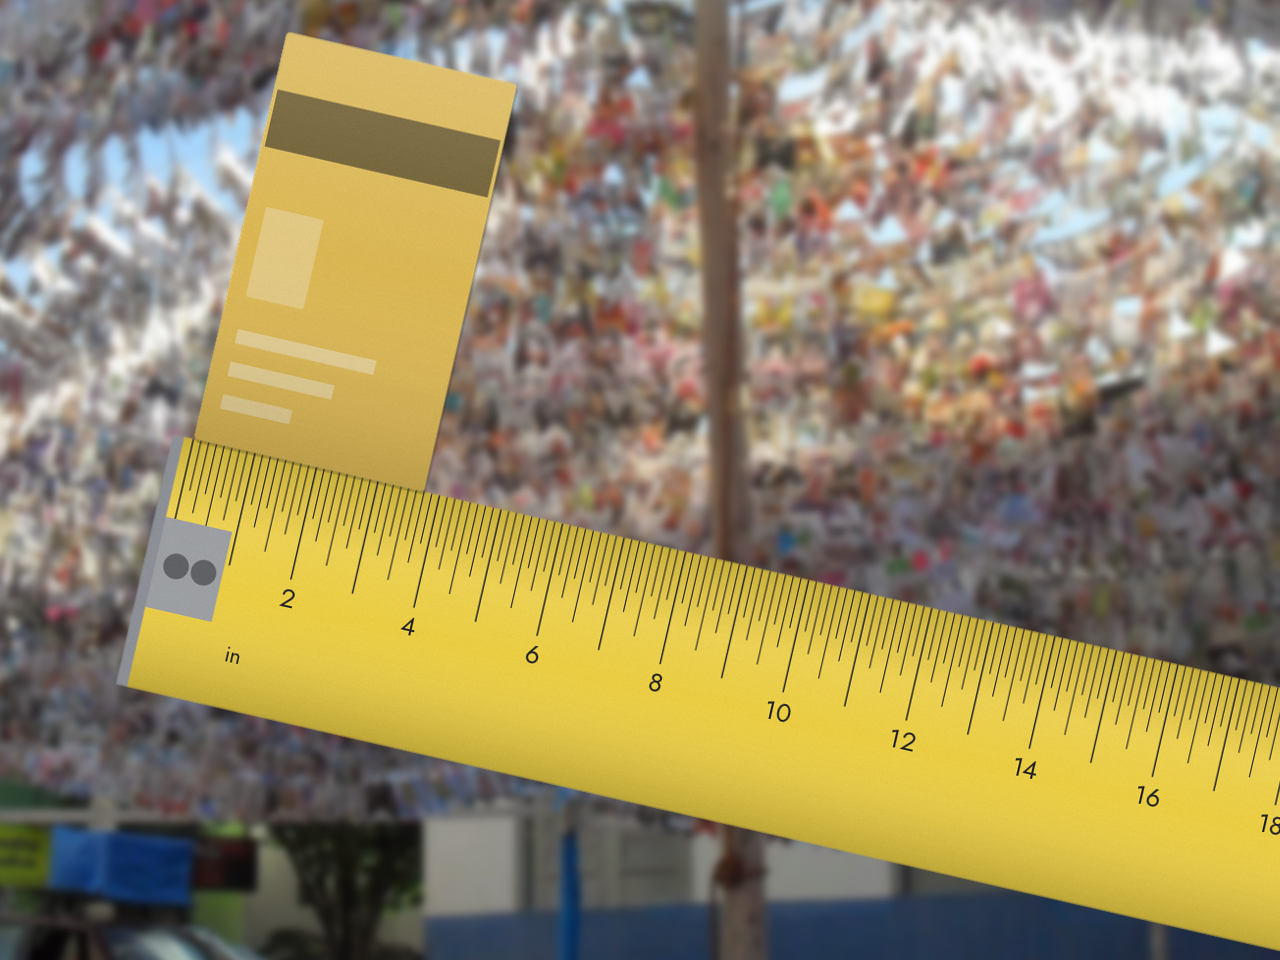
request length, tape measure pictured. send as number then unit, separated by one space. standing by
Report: 3.75 in
